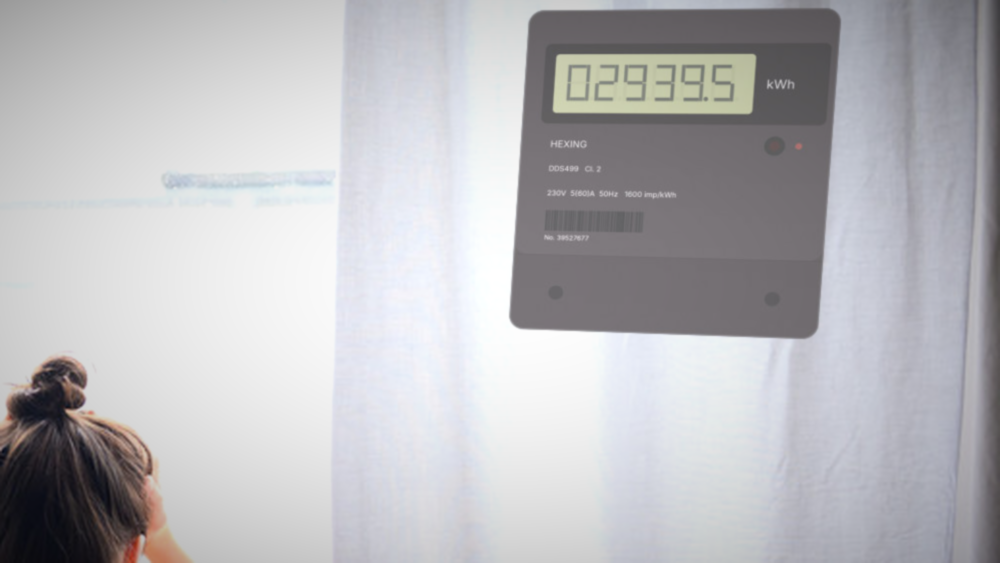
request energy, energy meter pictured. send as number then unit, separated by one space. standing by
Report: 2939.5 kWh
